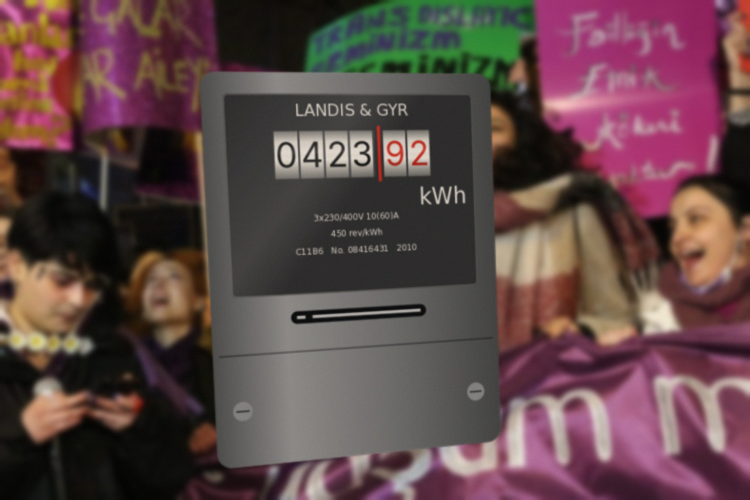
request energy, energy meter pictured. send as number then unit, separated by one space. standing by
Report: 423.92 kWh
